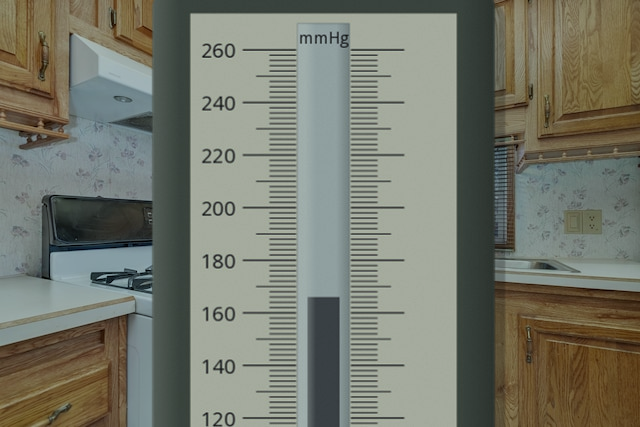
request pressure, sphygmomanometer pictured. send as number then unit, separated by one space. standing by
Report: 166 mmHg
